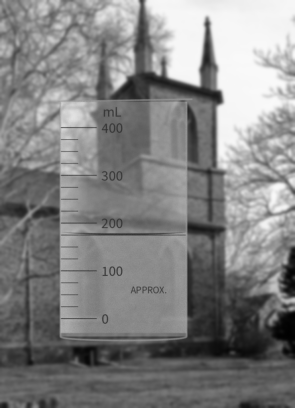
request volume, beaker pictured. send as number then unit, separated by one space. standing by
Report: 175 mL
